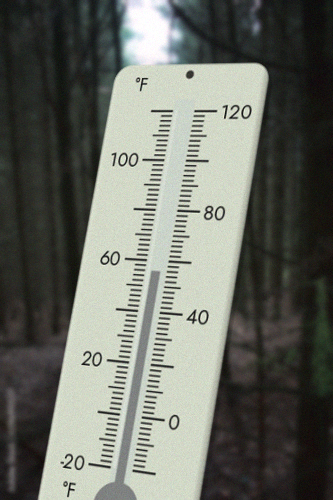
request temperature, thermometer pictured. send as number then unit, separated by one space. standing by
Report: 56 °F
